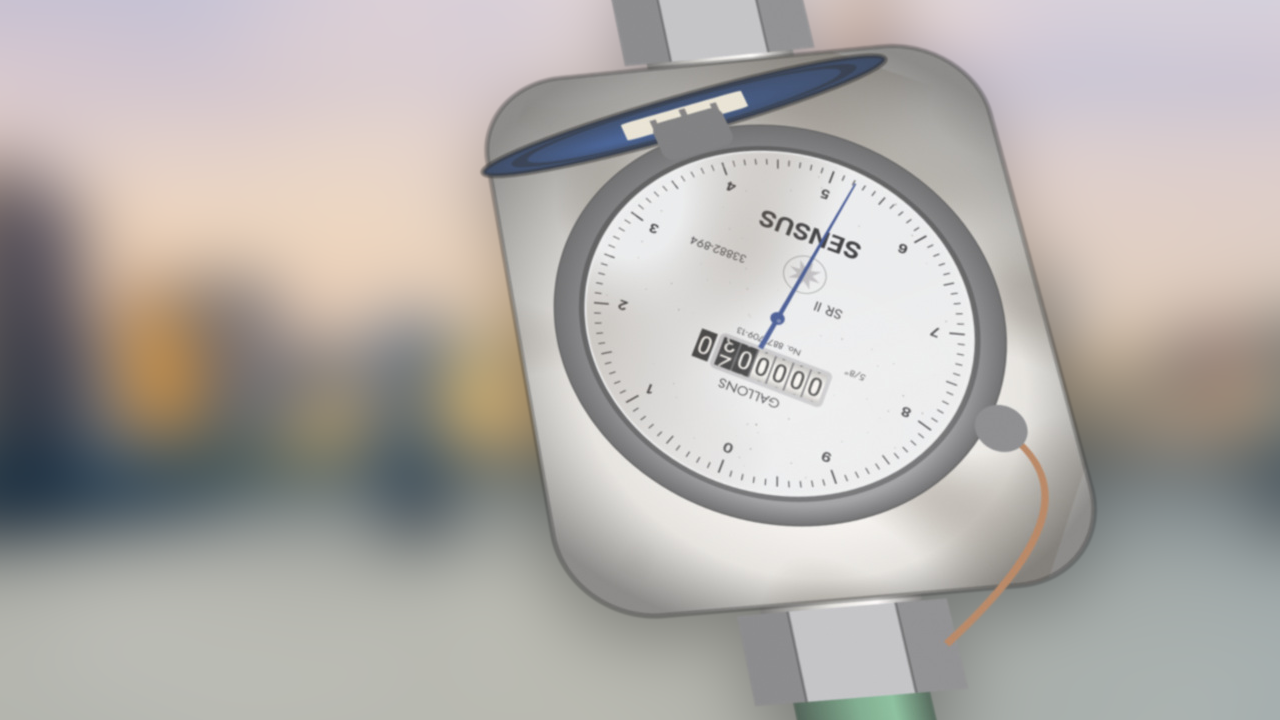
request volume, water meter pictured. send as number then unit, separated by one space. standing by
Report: 25.2 gal
